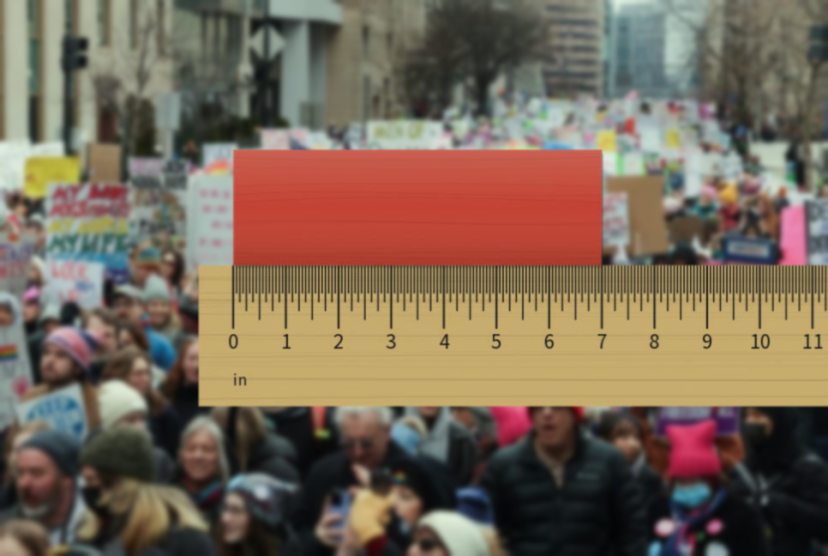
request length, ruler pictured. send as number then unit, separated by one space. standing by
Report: 7 in
